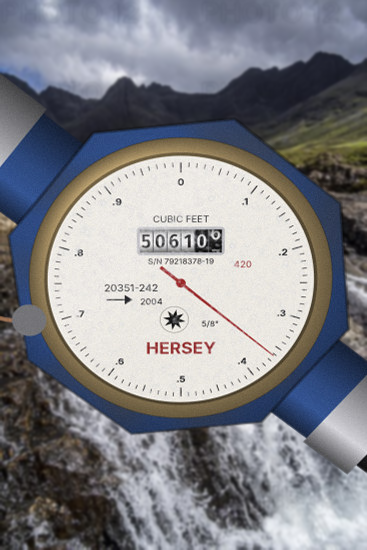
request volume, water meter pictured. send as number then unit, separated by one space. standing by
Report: 506106.36 ft³
